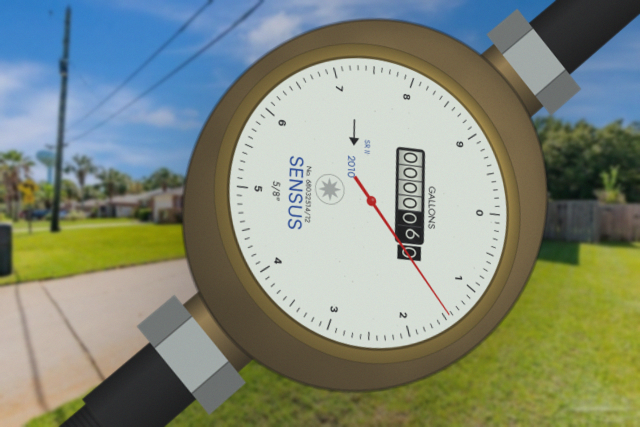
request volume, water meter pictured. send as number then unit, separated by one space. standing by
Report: 61.4 gal
